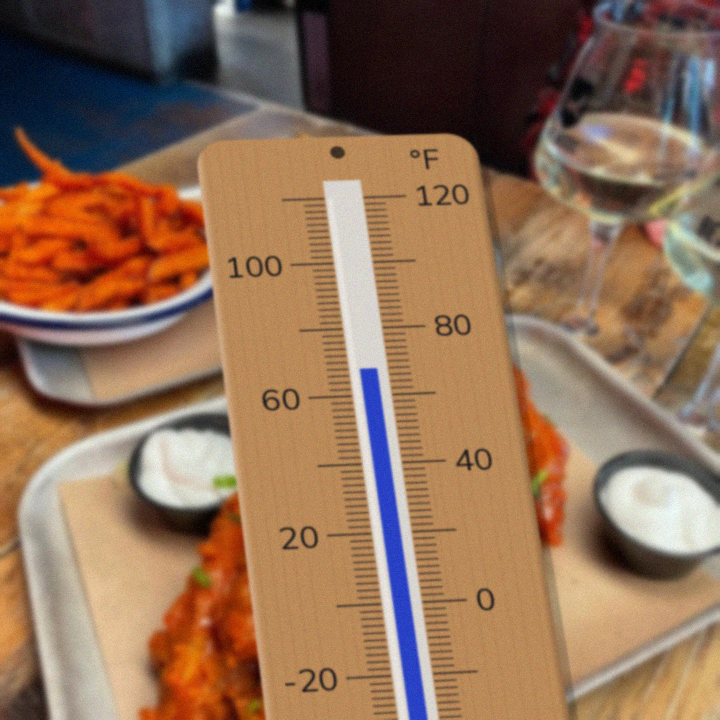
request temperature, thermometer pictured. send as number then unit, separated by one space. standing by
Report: 68 °F
